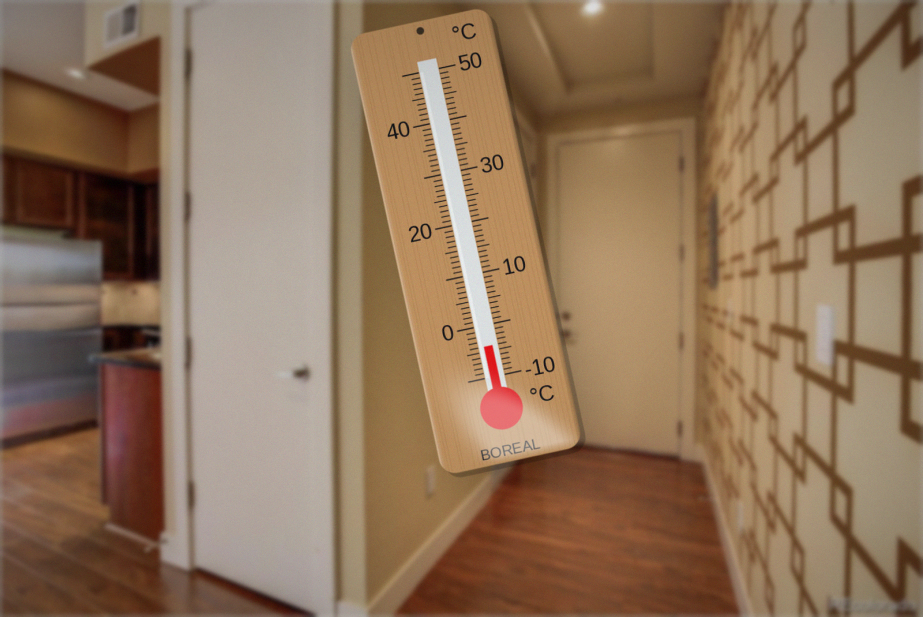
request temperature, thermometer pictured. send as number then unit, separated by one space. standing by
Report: -4 °C
